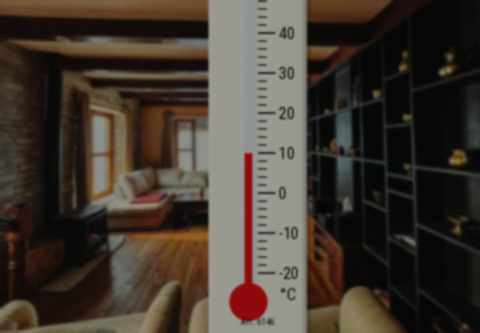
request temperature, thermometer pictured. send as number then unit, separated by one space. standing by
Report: 10 °C
